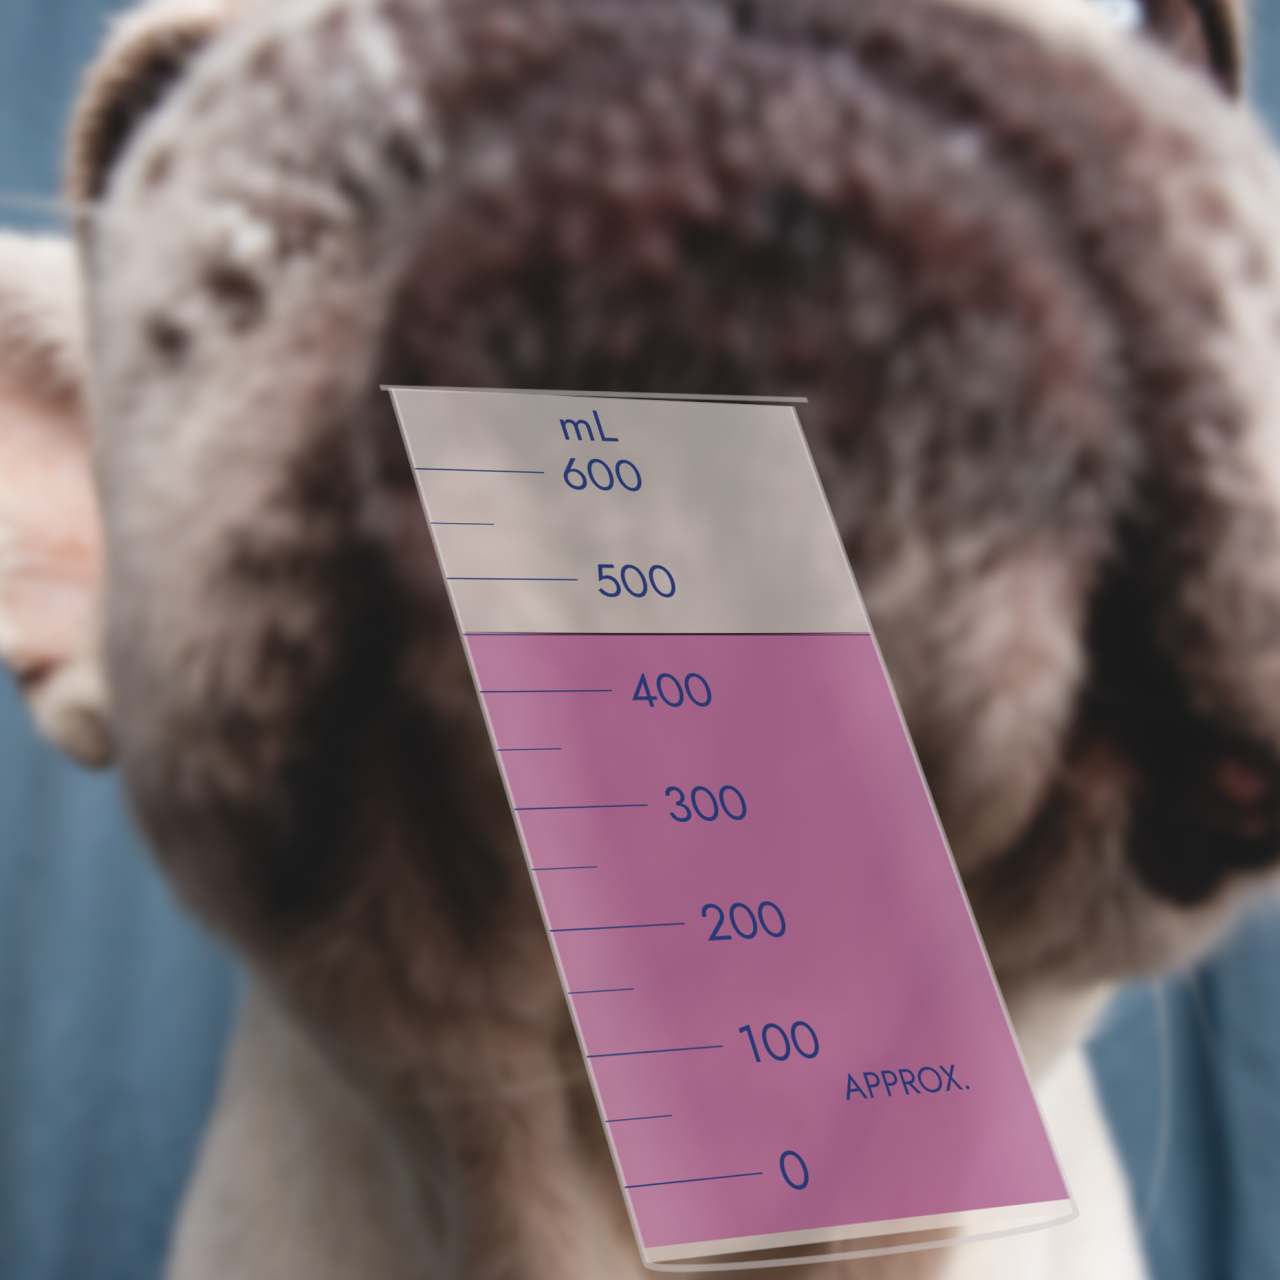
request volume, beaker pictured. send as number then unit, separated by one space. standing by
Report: 450 mL
